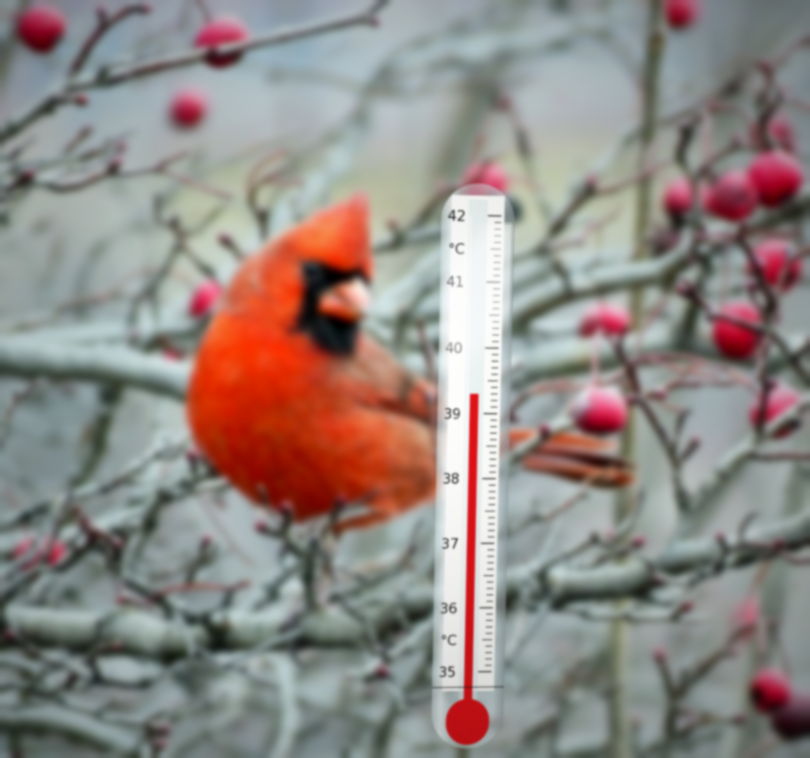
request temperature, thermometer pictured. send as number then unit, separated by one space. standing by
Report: 39.3 °C
